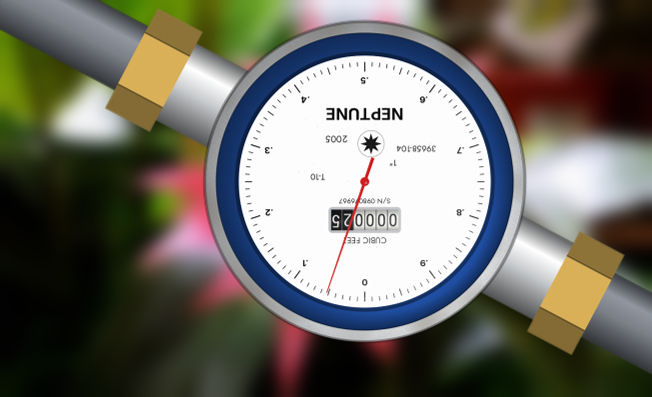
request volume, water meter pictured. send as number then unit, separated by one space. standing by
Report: 25.05 ft³
